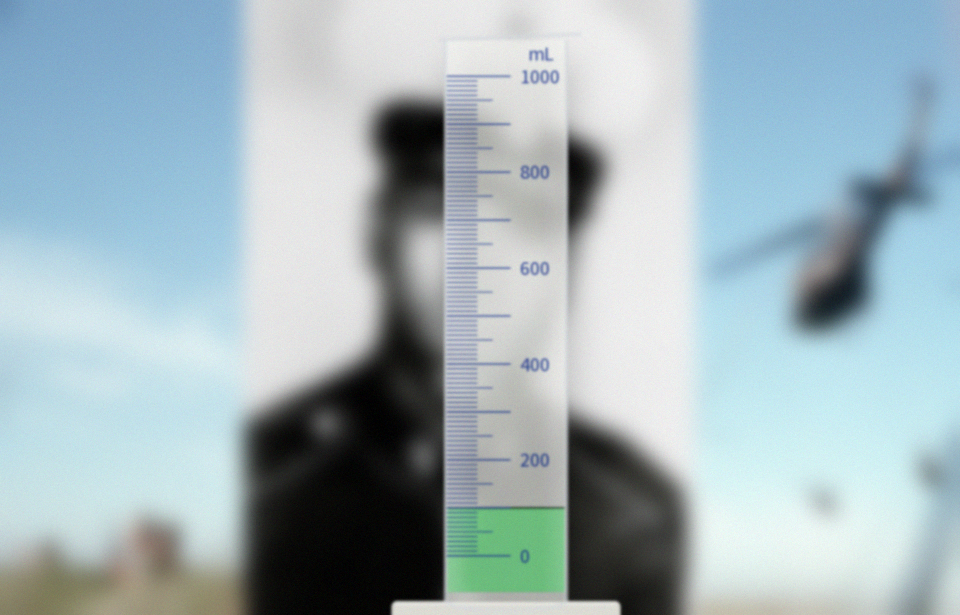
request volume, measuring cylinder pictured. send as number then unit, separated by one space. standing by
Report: 100 mL
